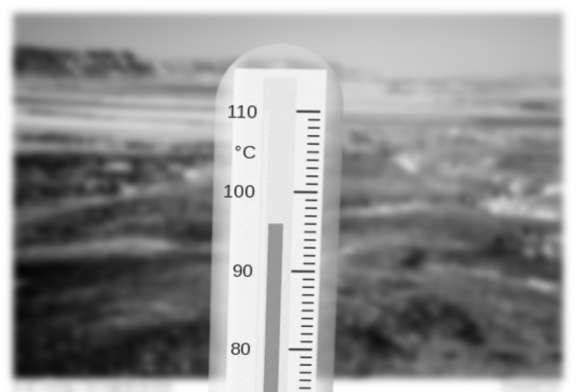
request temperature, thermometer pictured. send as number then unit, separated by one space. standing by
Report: 96 °C
